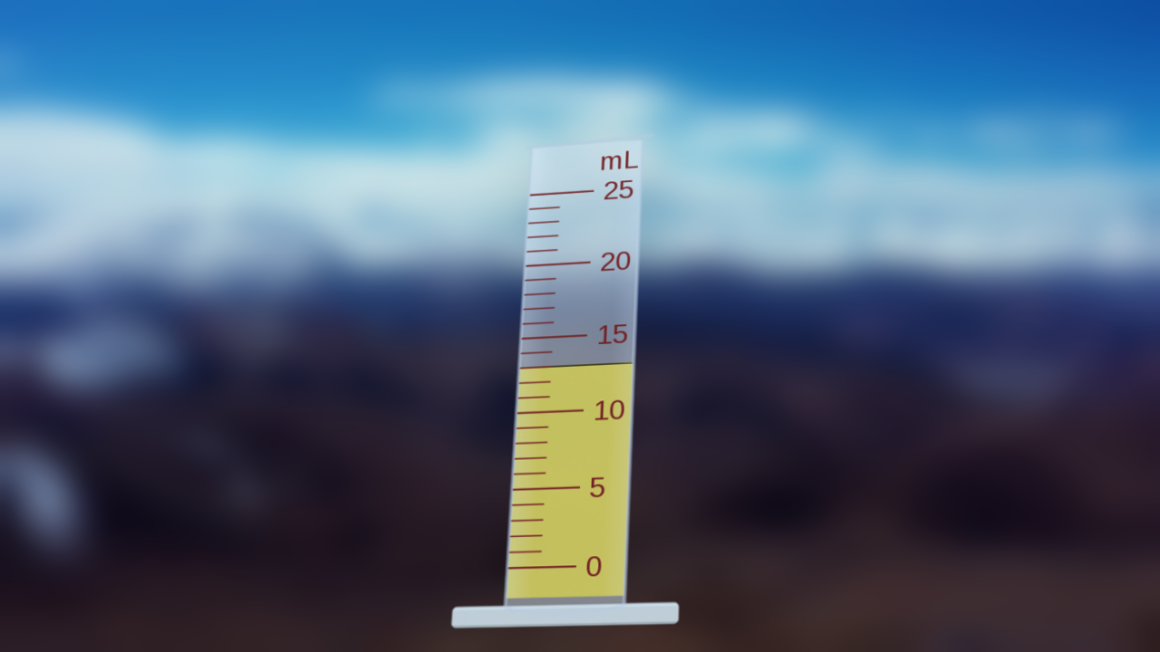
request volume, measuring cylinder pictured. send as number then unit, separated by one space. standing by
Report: 13 mL
